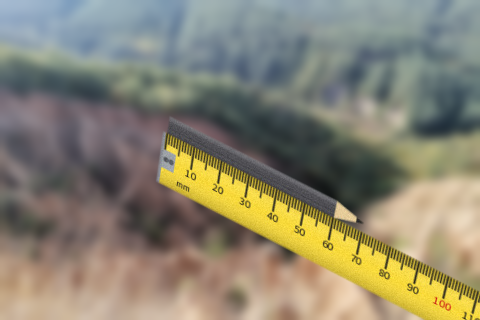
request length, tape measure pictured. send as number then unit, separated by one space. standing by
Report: 70 mm
